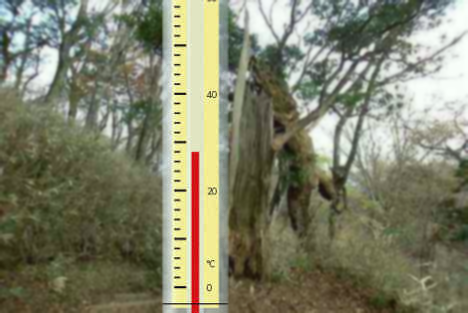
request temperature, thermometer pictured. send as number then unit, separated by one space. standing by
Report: 28 °C
